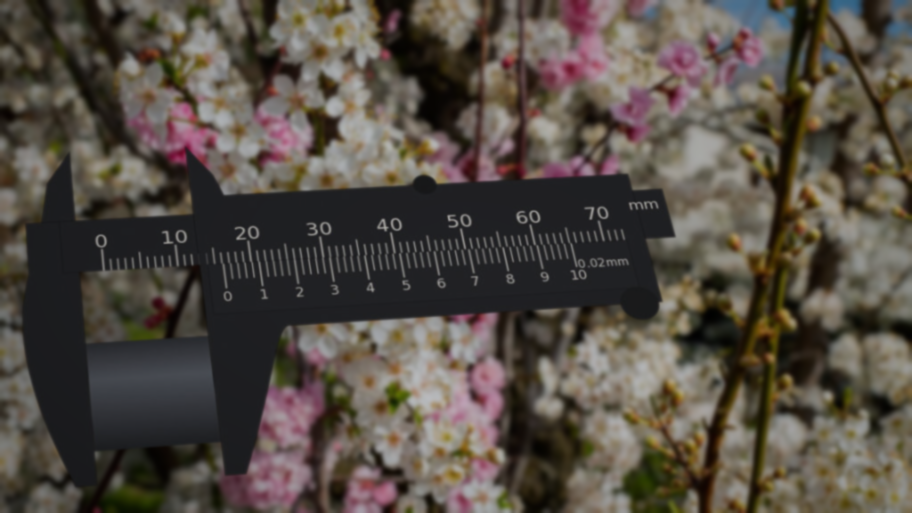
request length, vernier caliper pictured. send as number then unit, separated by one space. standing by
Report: 16.2 mm
